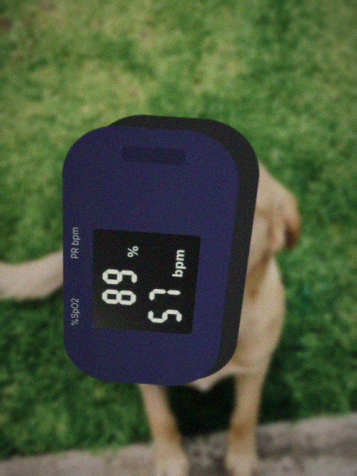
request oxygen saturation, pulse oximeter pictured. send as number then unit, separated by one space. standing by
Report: 89 %
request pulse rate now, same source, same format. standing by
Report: 57 bpm
